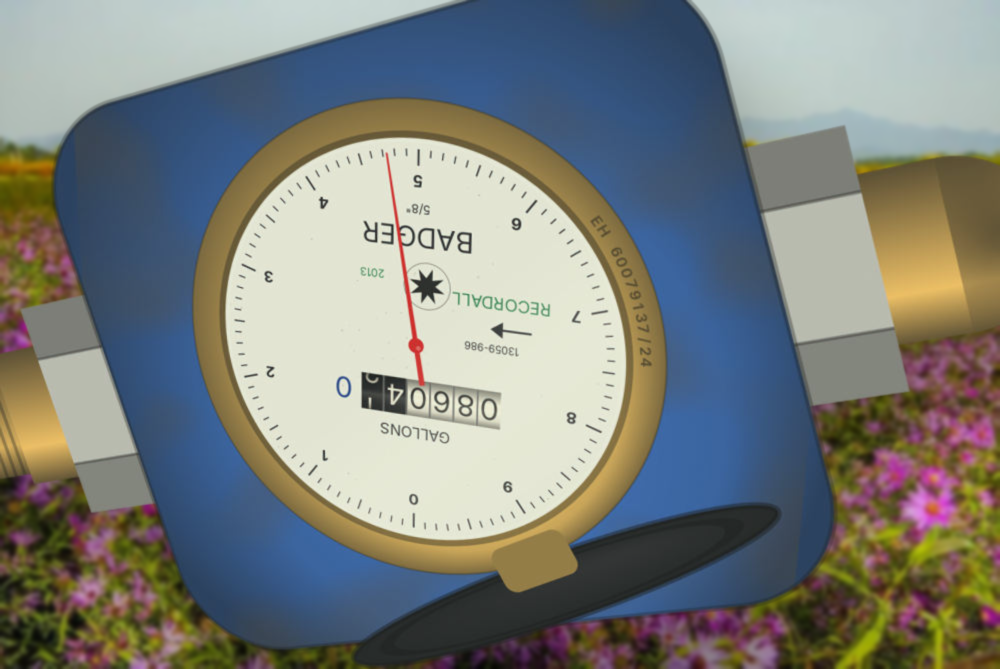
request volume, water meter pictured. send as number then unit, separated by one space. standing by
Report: 860414.7 gal
